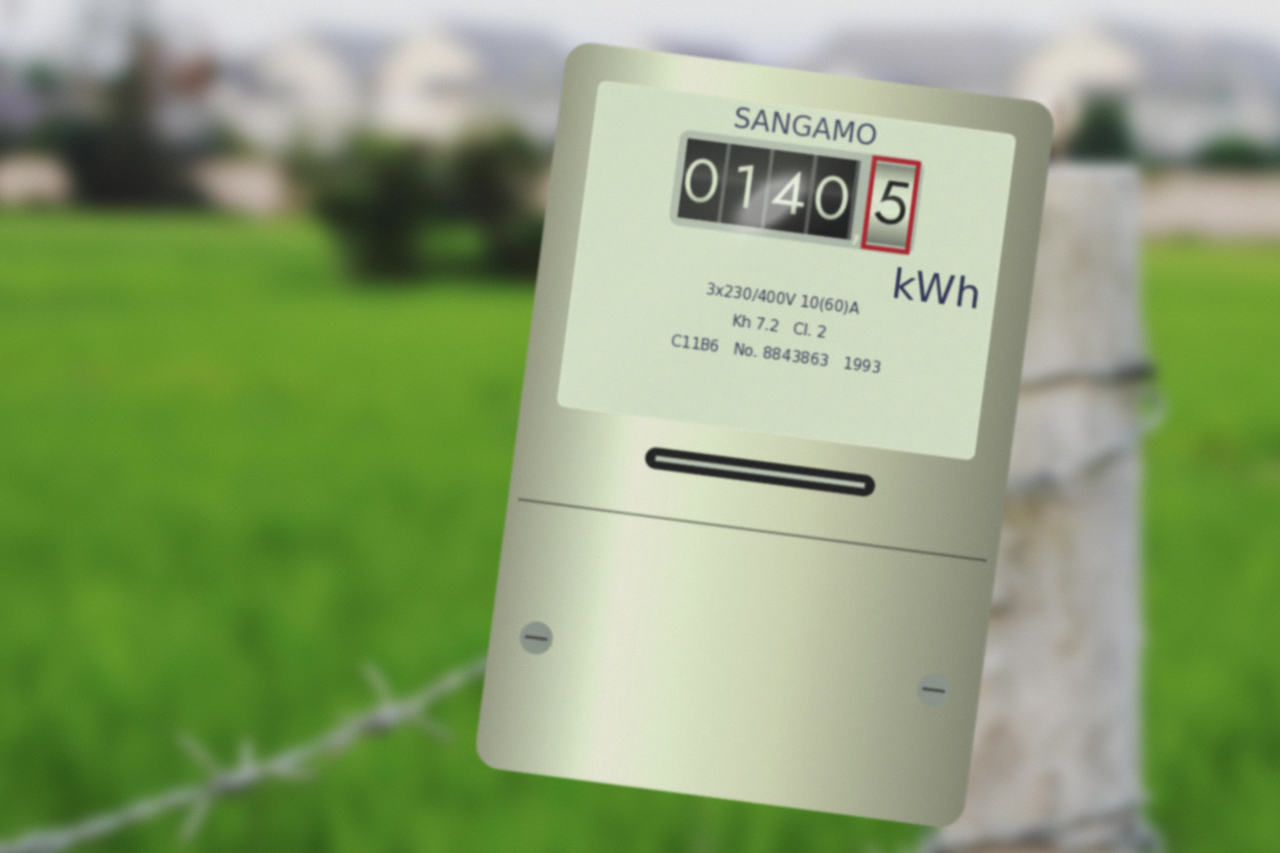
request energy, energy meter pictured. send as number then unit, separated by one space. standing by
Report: 140.5 kWh
